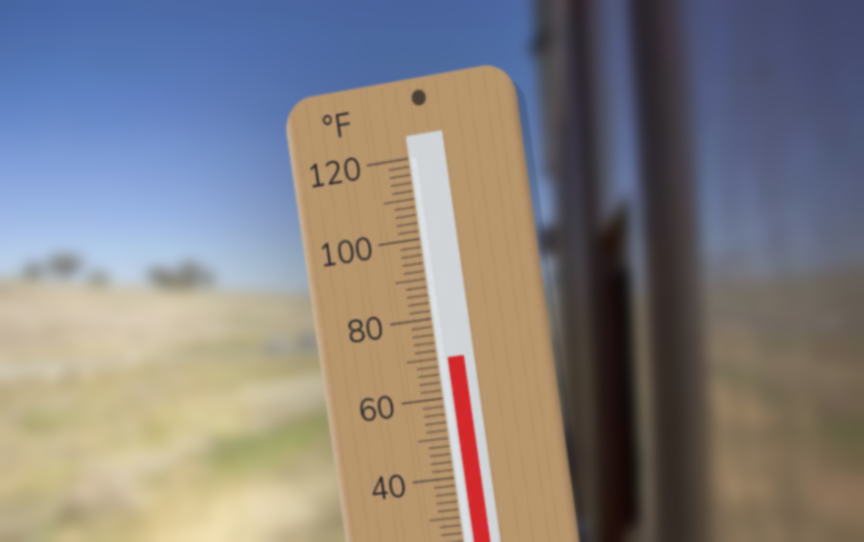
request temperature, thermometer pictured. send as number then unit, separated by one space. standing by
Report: 70 °F
